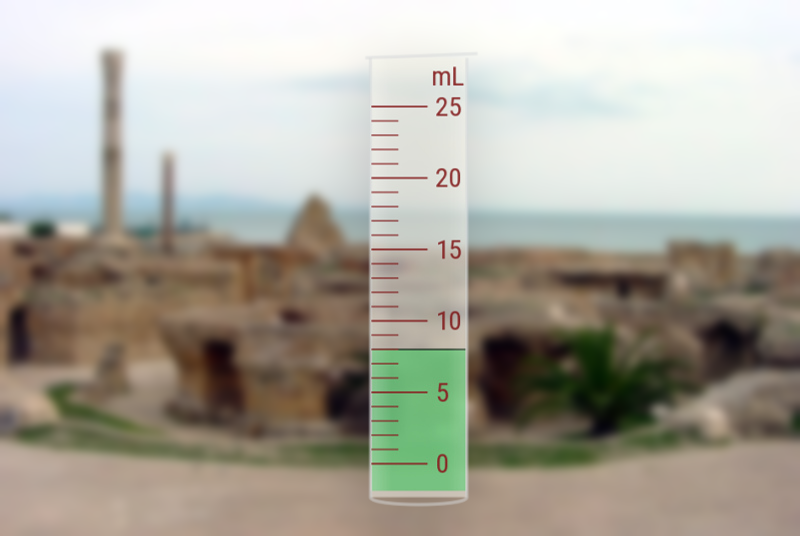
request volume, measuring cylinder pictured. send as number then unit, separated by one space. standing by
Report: 8 mL
